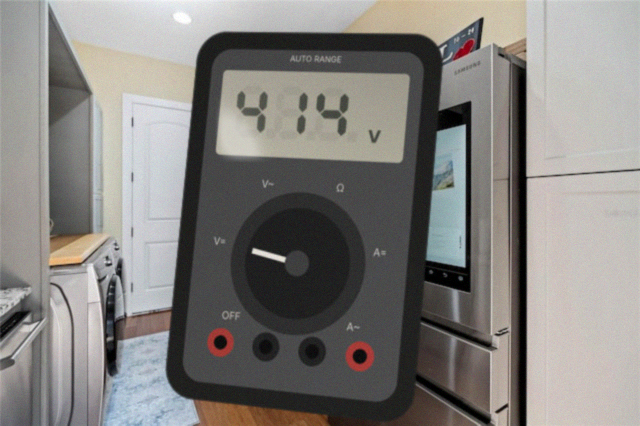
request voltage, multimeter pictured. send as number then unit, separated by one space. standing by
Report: 414 V
